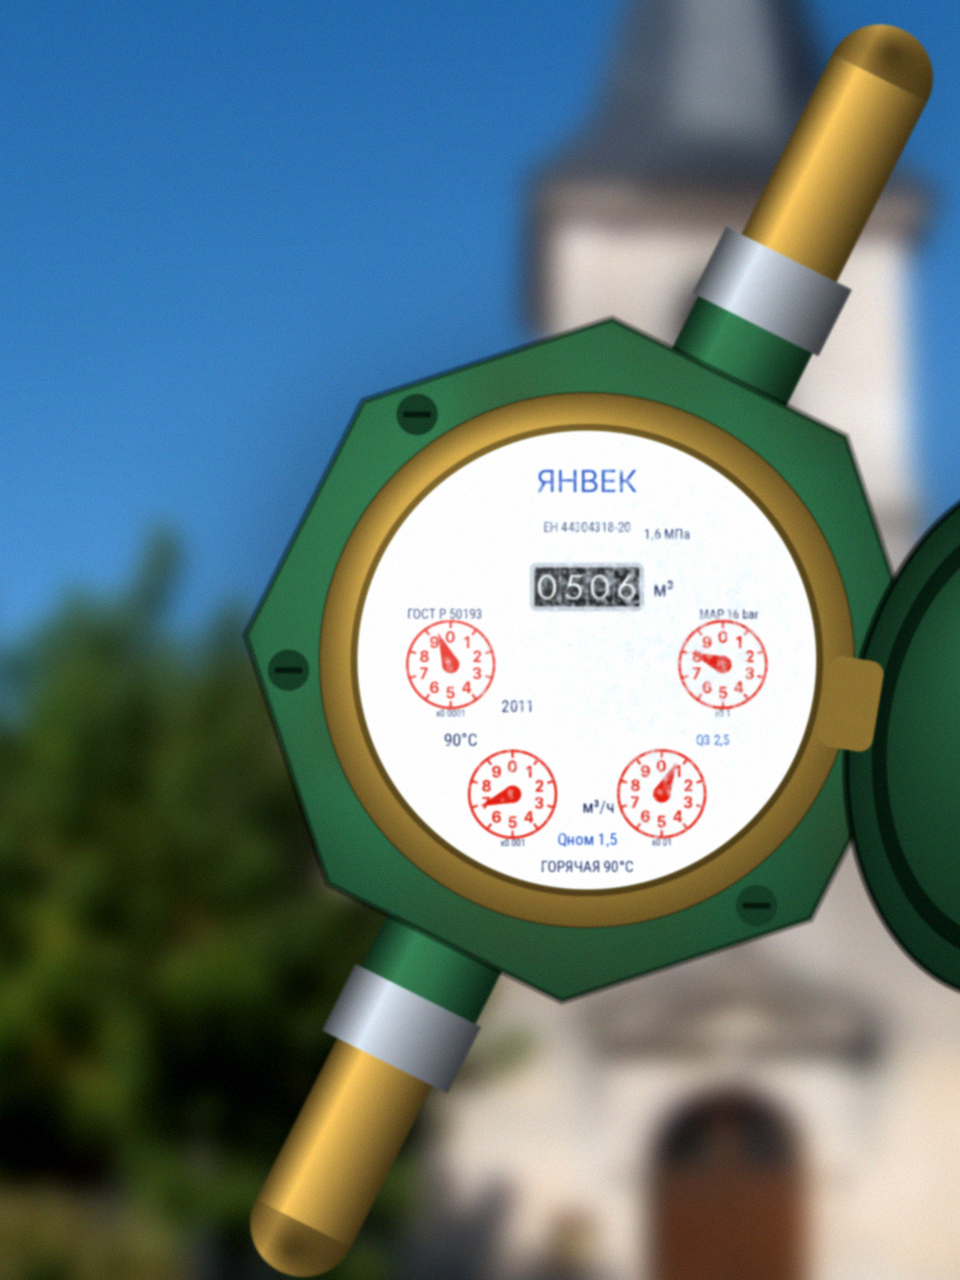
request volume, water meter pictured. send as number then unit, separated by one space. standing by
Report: 506.8069 m³
